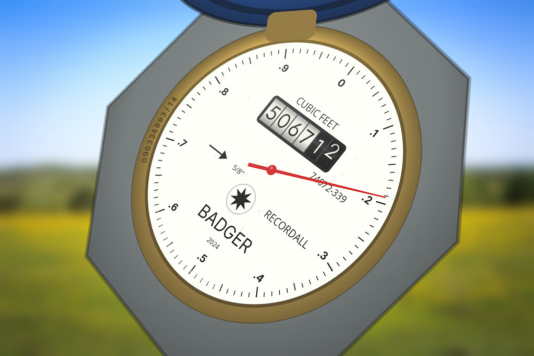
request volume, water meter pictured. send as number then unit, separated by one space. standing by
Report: 506712.19 ft³
